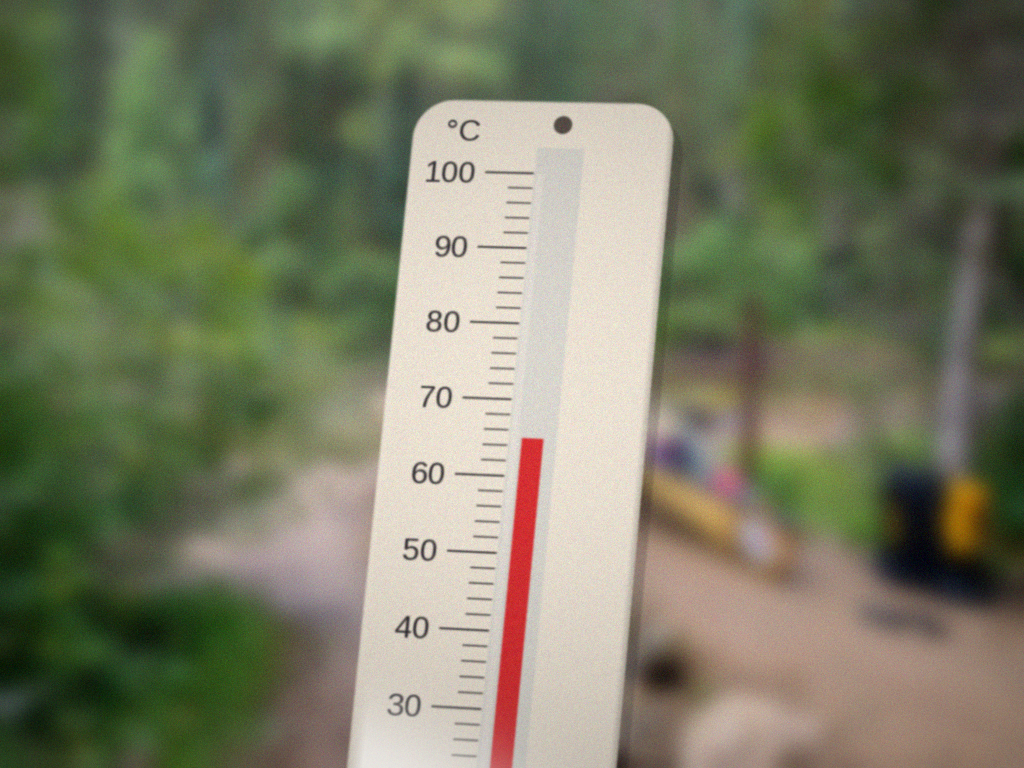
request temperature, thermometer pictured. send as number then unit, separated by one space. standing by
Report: 65 °C
